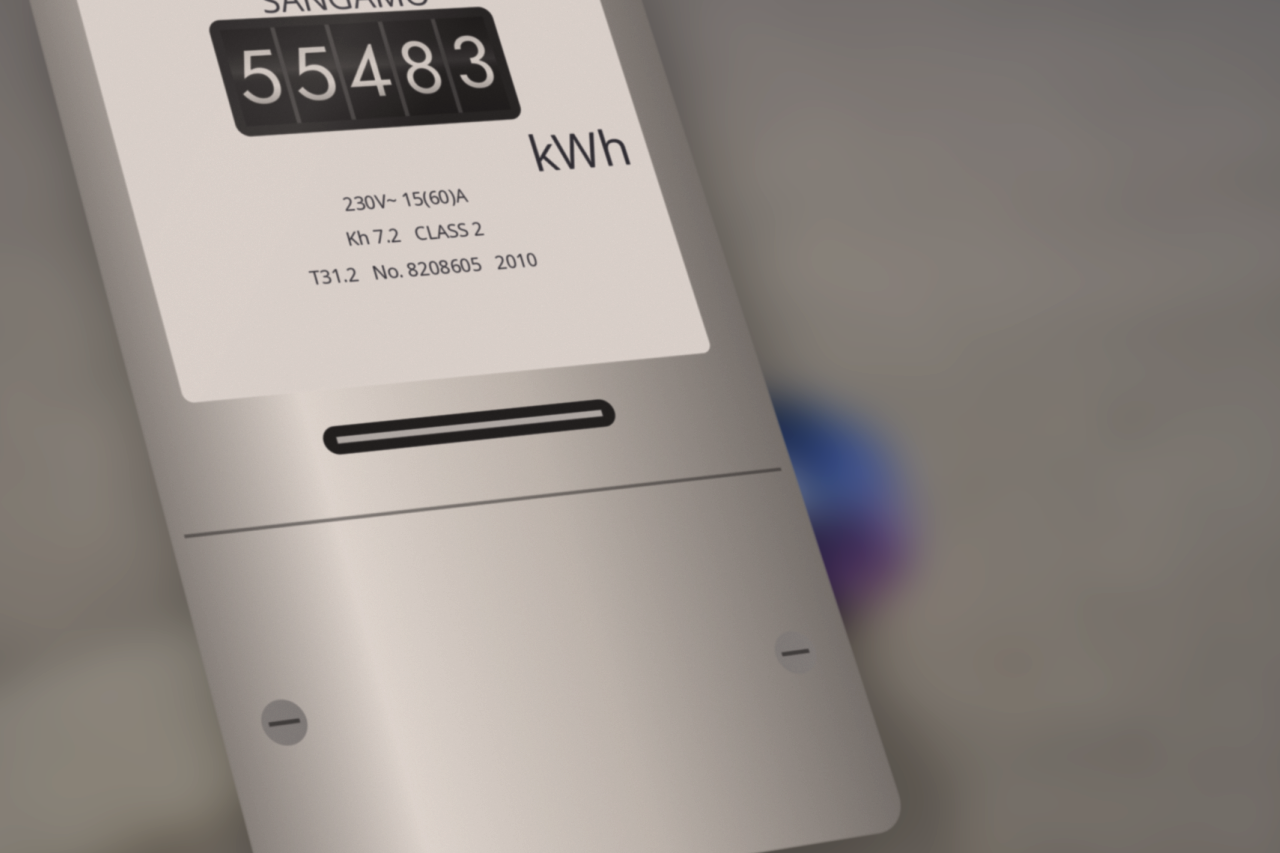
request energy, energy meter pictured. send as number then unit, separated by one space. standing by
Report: 55483 kWh
